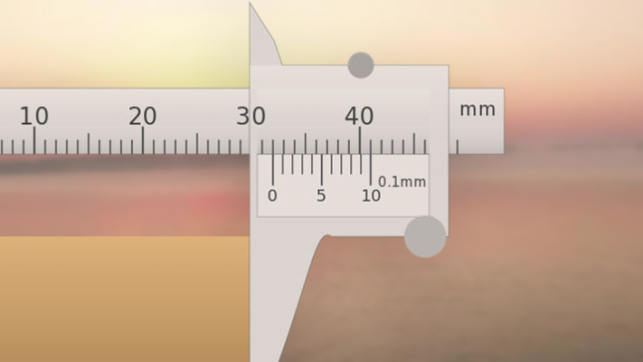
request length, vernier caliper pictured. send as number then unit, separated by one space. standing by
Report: 32.0 mm
